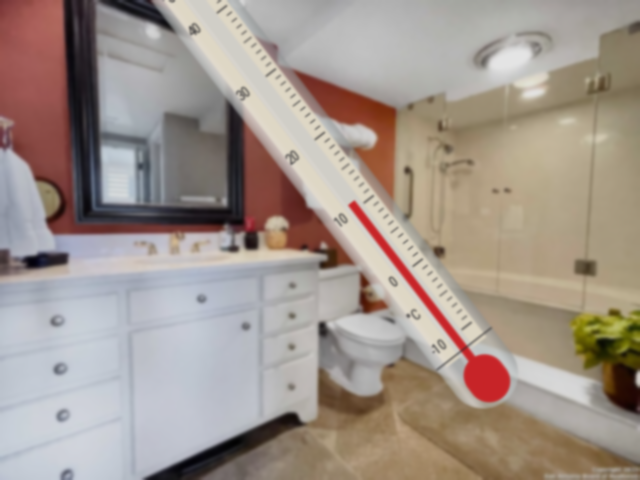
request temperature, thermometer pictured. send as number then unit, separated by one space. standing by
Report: 11 °C
